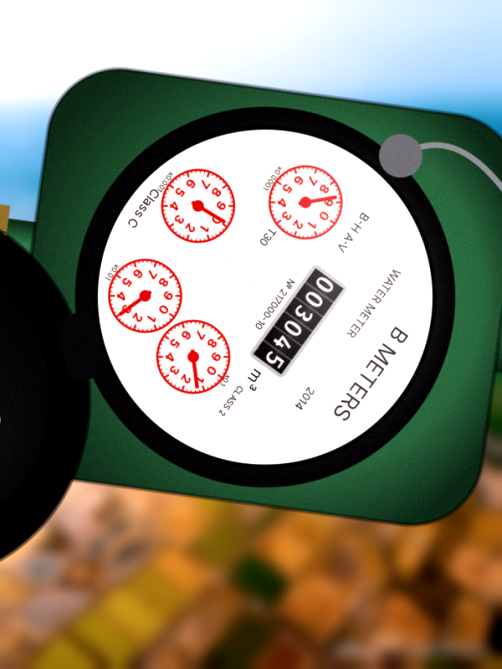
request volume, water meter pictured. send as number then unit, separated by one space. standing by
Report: 3045.1298 m³
